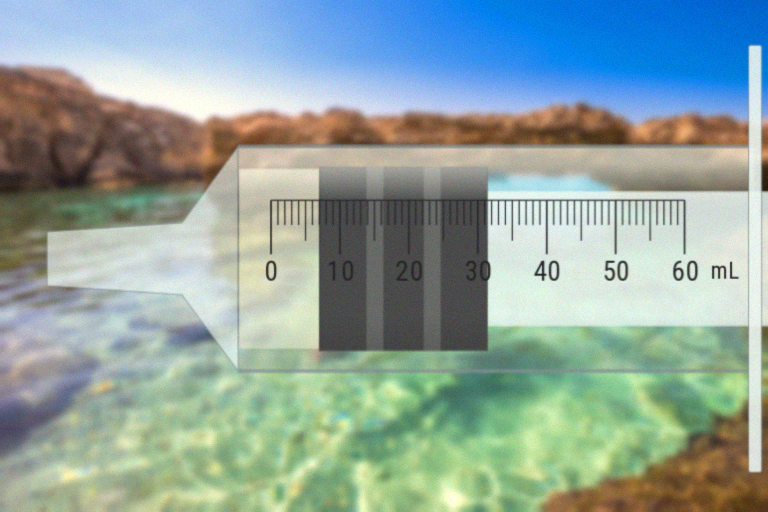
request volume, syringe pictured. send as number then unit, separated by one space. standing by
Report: 7 mL
